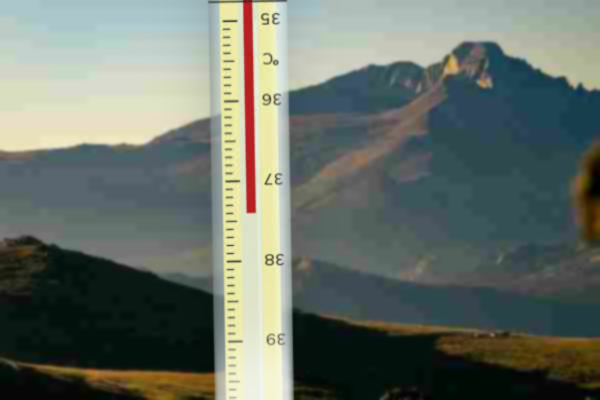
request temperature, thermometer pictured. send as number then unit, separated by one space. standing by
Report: 37.4 °C
